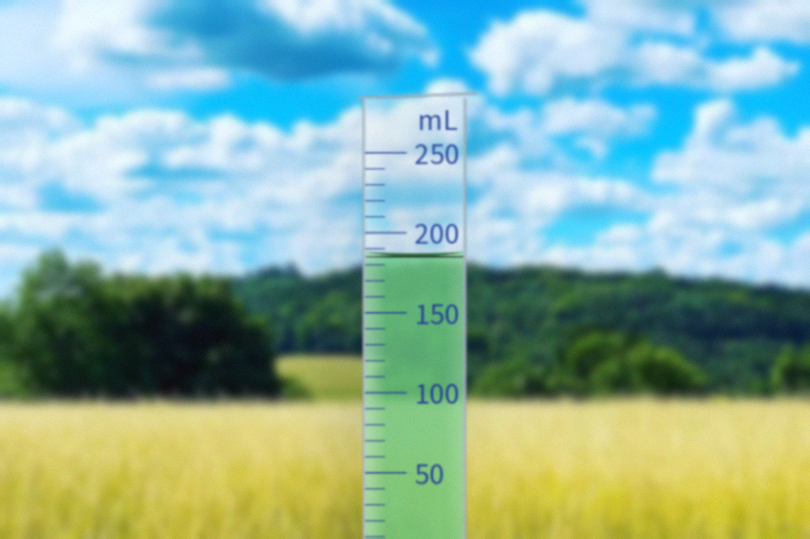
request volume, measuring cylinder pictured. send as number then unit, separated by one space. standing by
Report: 185 mL
